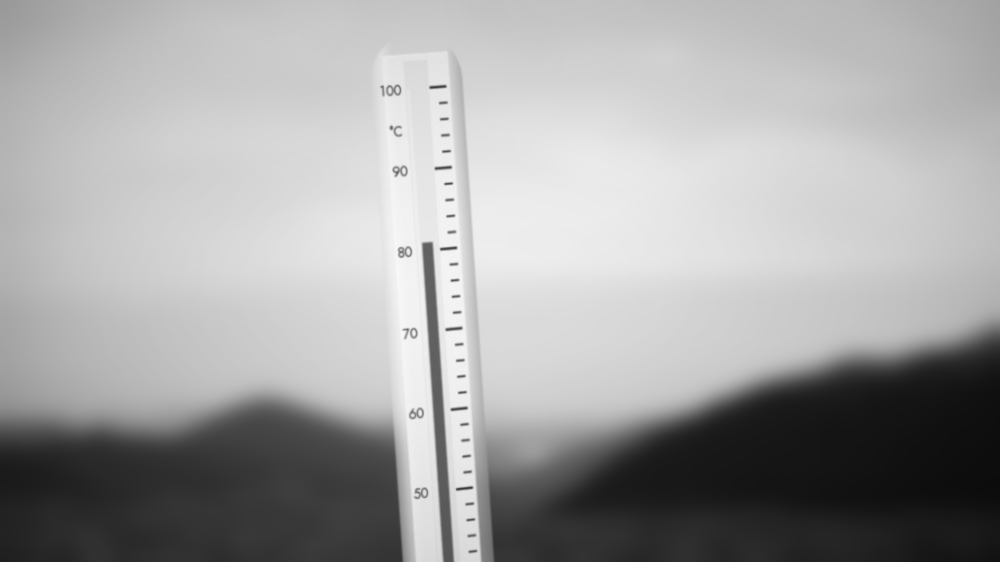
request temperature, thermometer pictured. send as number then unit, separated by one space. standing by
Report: 81 °C
